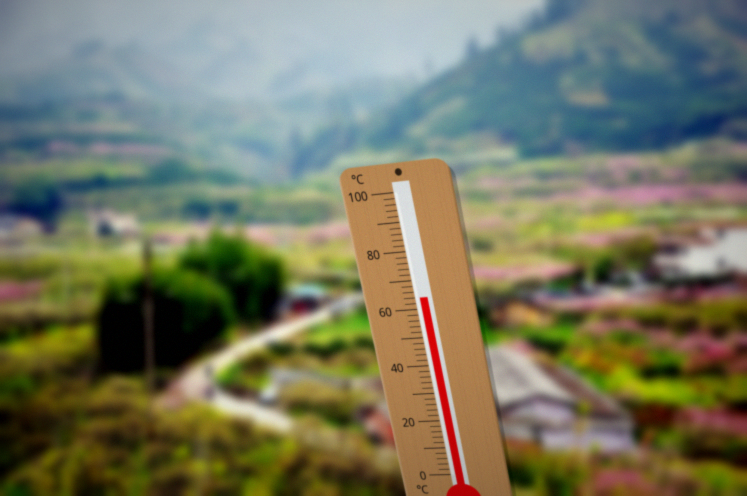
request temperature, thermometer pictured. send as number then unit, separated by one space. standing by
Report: 64 °C
